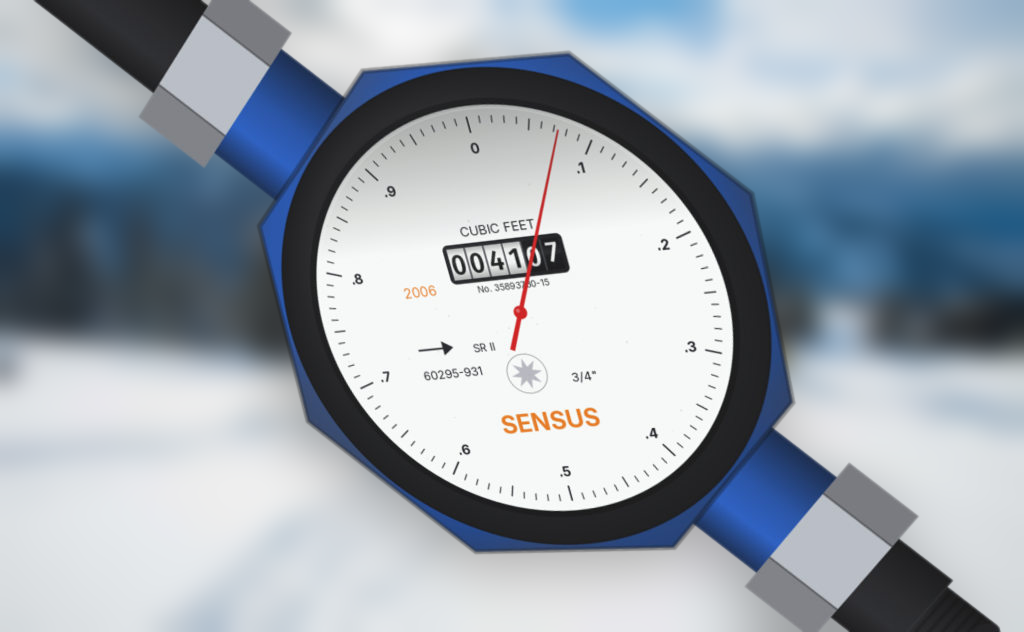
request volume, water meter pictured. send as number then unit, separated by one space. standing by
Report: 4107.07 ft³
